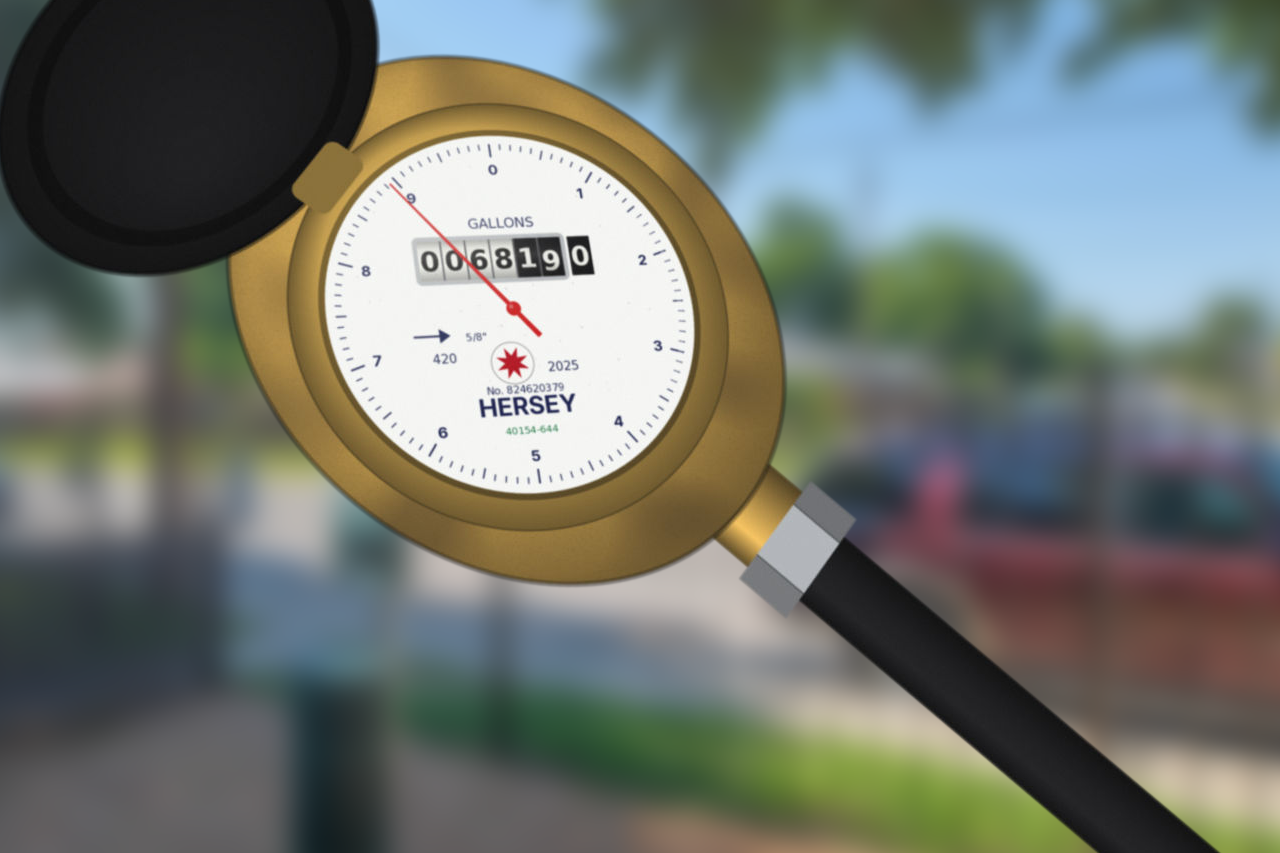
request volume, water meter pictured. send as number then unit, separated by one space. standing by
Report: 68188.9 gal
